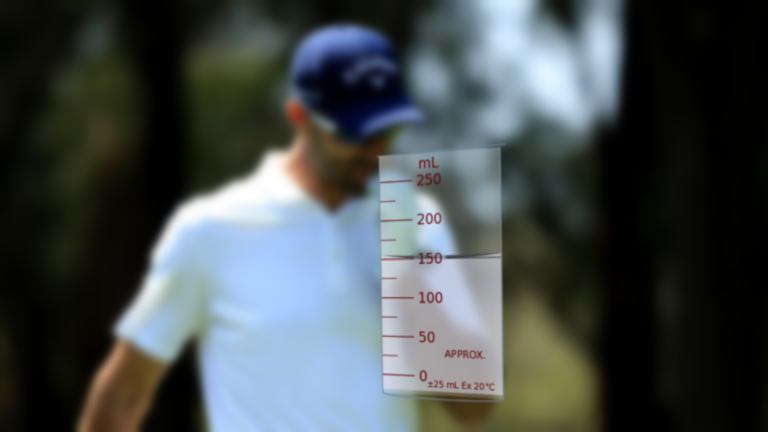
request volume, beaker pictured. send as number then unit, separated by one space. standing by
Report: 150 mL
